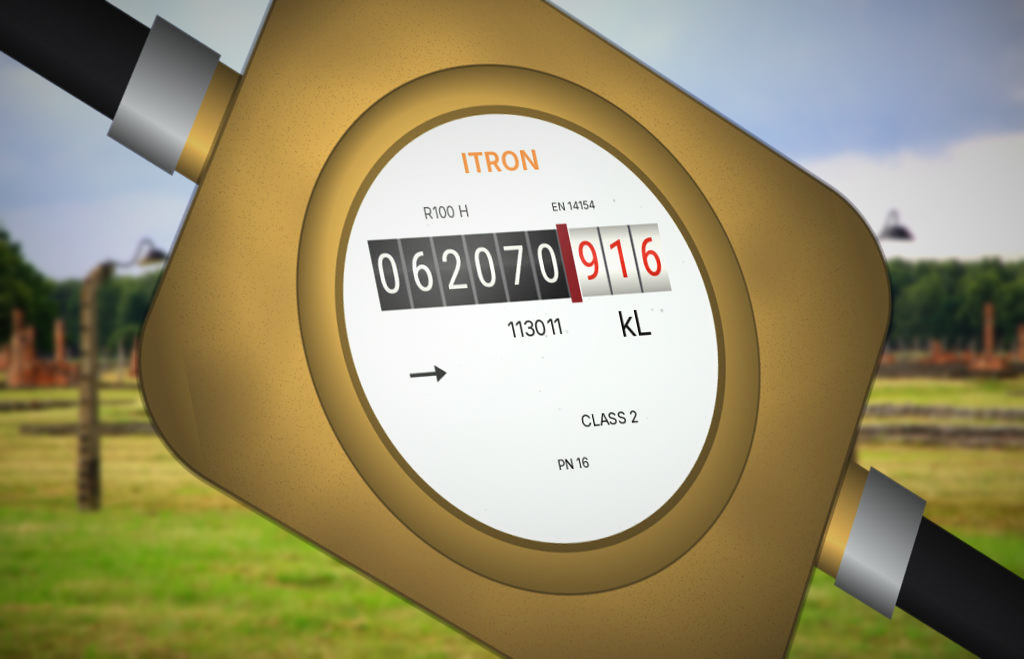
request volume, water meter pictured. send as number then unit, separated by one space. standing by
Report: 62070.916 kL
